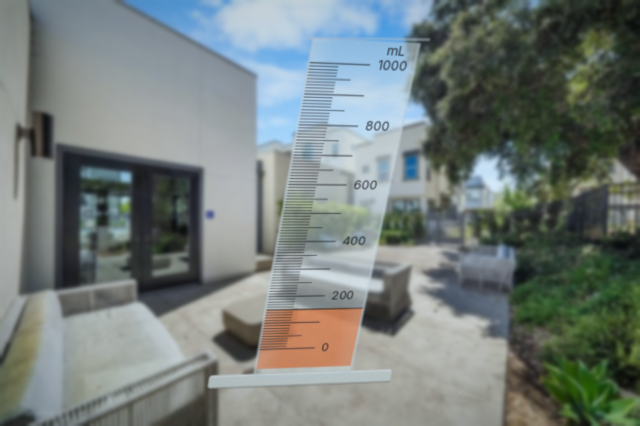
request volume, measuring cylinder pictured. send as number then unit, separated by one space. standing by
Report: 150 mL
